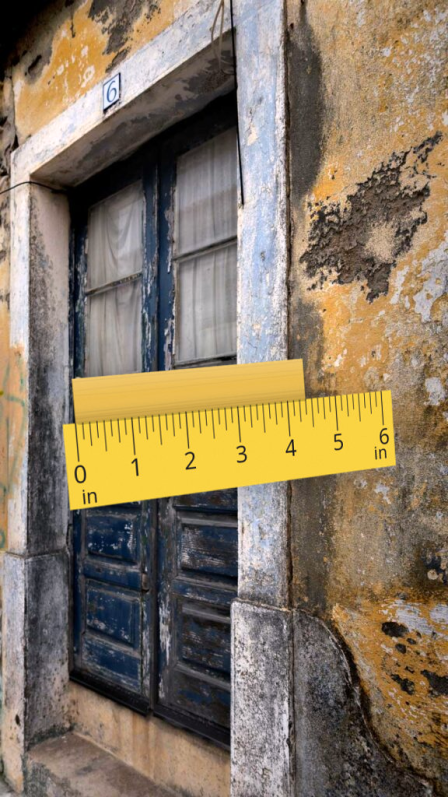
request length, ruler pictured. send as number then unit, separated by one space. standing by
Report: 4.375 in
